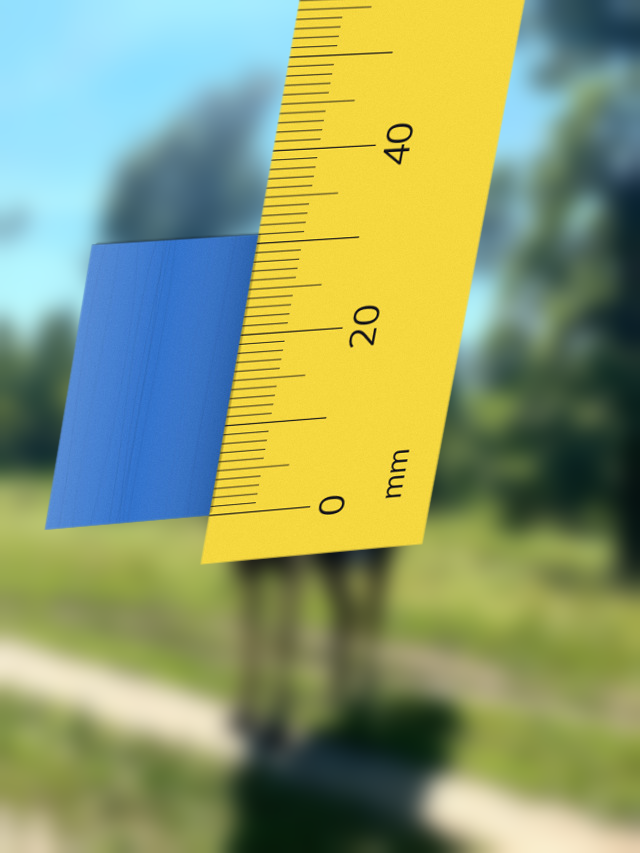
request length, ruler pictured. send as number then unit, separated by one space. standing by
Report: 31 mm
